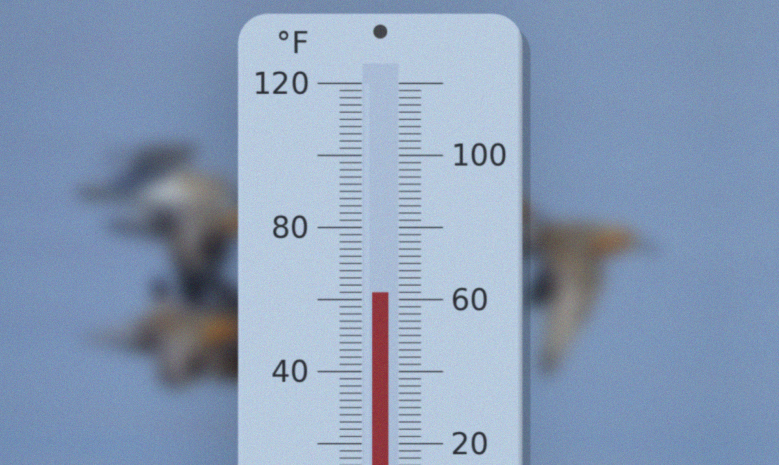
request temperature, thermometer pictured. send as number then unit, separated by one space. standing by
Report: 62 °F
